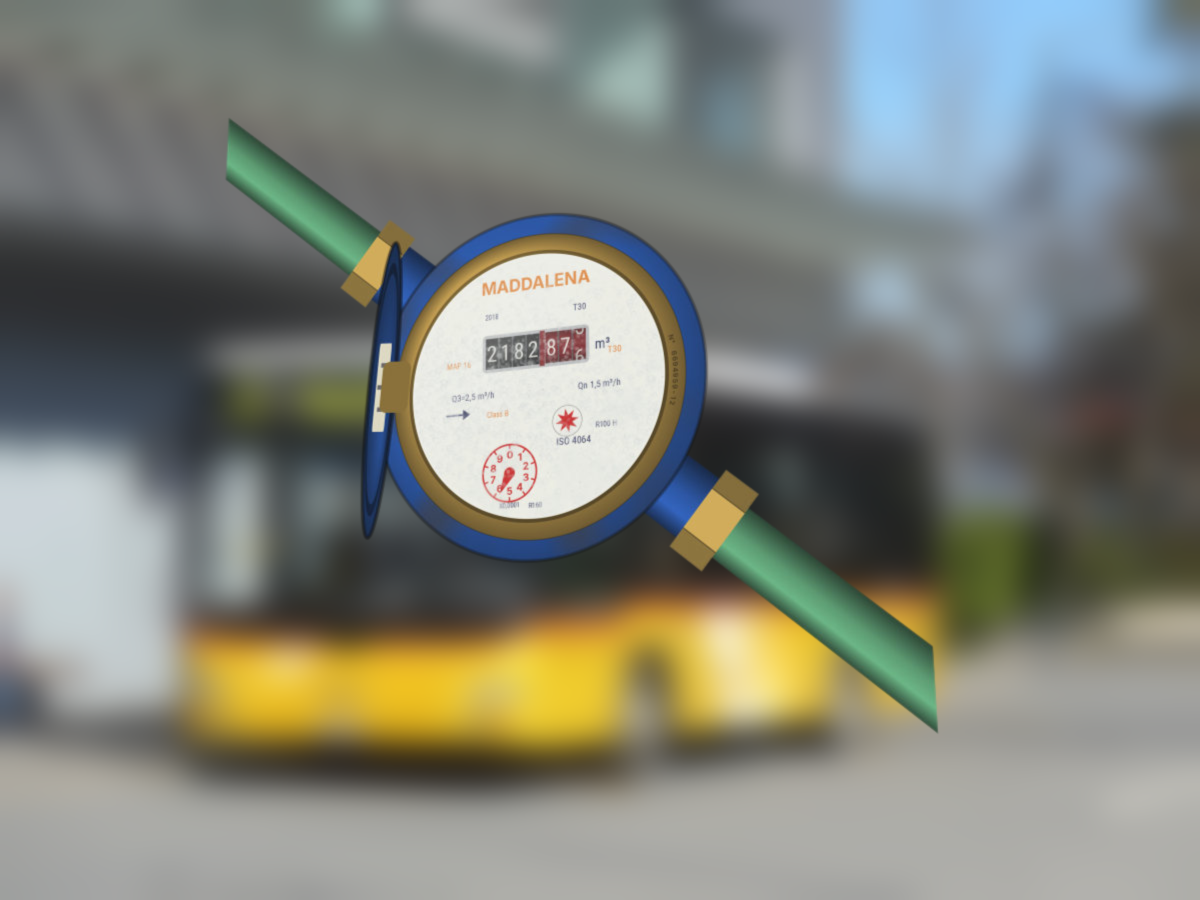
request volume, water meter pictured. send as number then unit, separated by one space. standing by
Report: 2182.8755 m³
